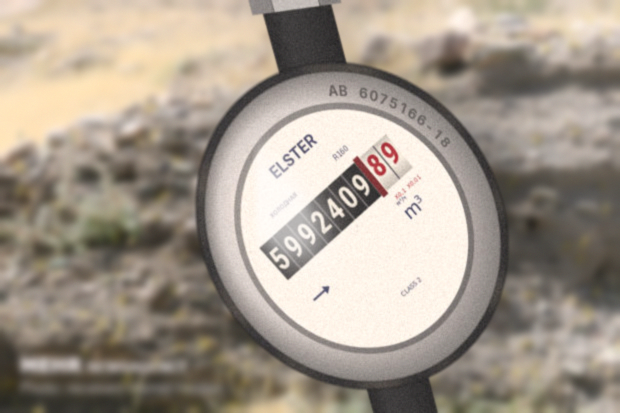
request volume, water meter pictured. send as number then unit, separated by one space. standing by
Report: 5992409.89 m³
